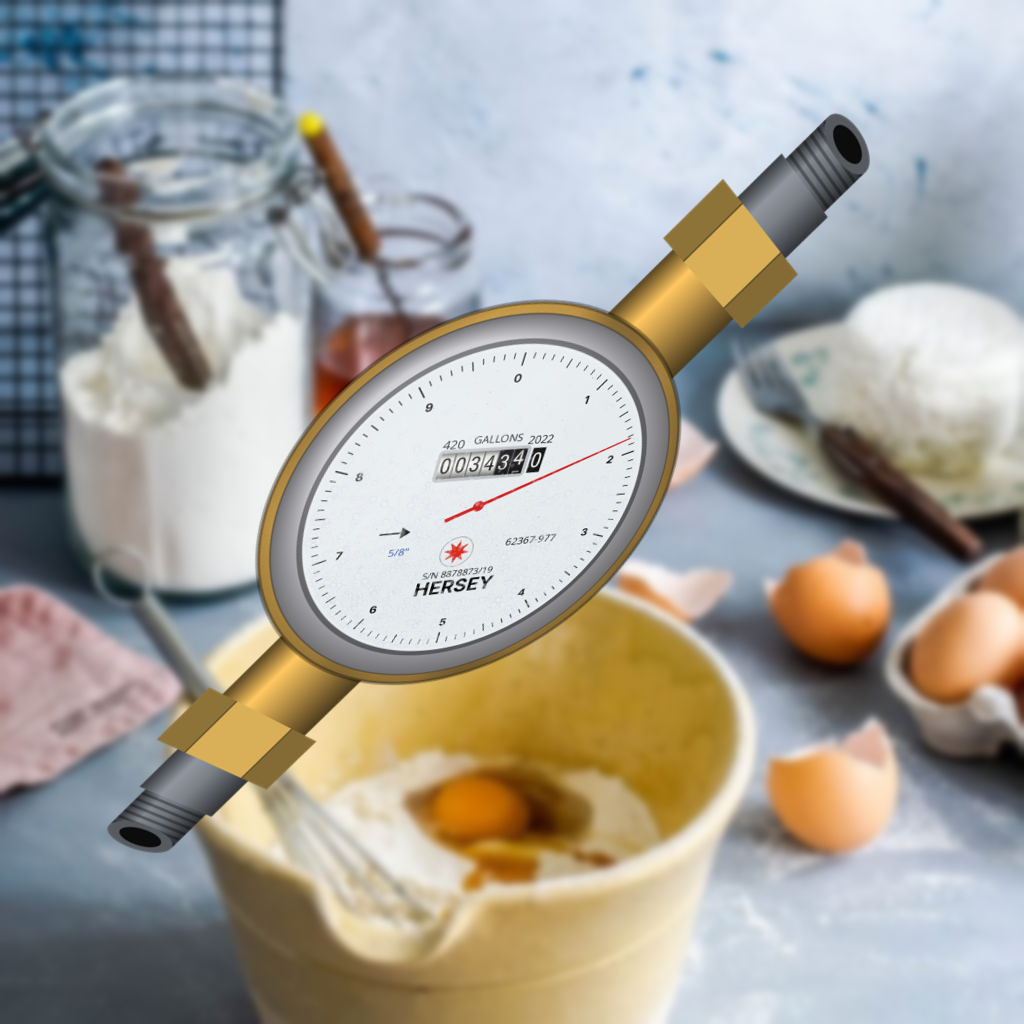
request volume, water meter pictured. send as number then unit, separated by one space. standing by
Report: 34341.8 gal
